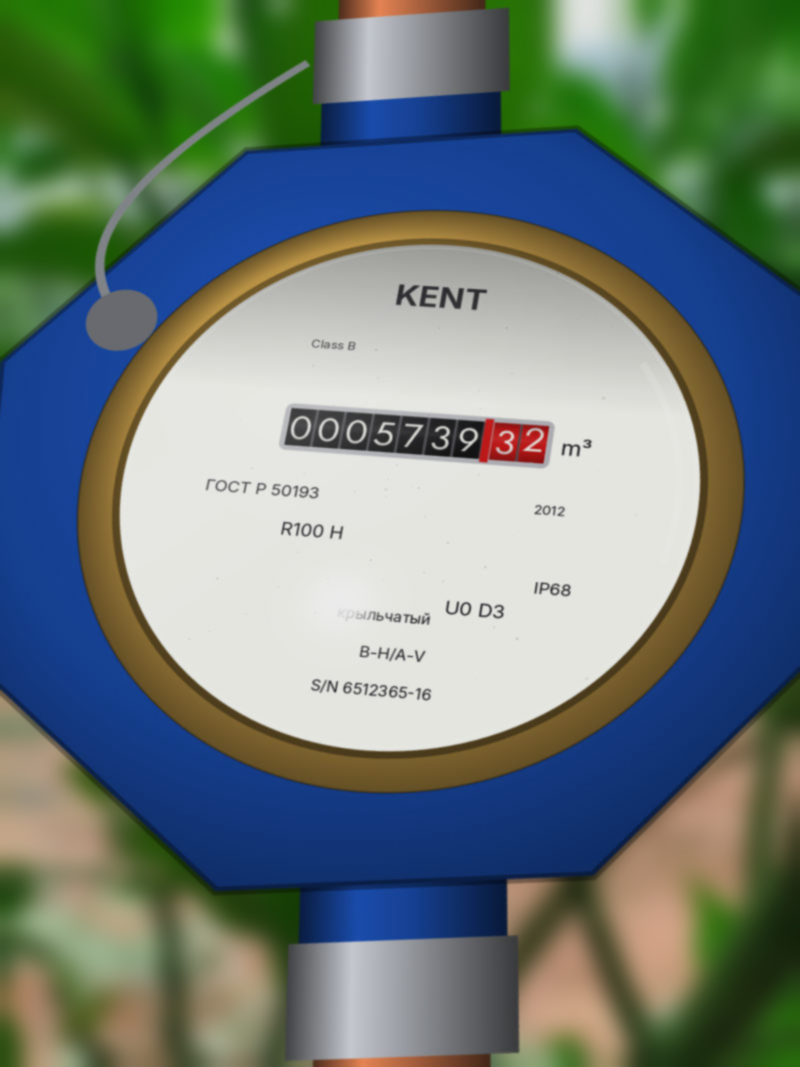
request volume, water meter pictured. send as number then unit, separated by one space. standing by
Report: 5739.32 m³
